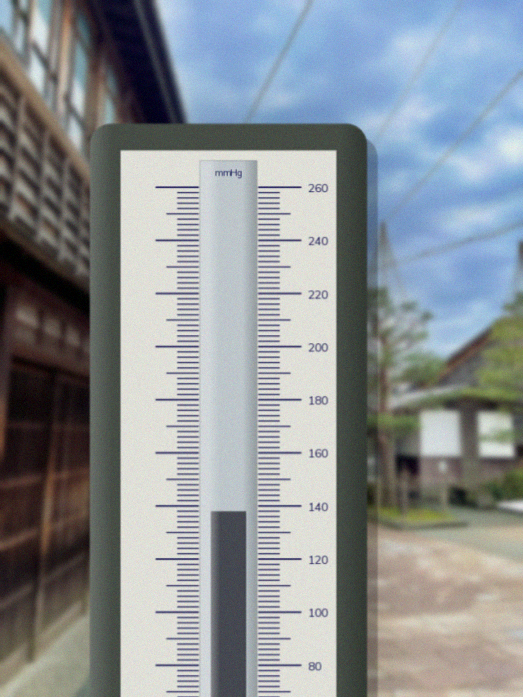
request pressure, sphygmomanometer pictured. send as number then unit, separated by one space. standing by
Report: 138 mmHg
